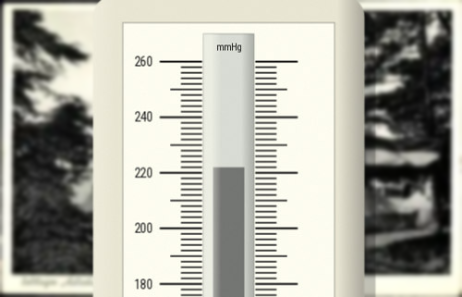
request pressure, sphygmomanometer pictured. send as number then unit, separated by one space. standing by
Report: 222 mmHg
